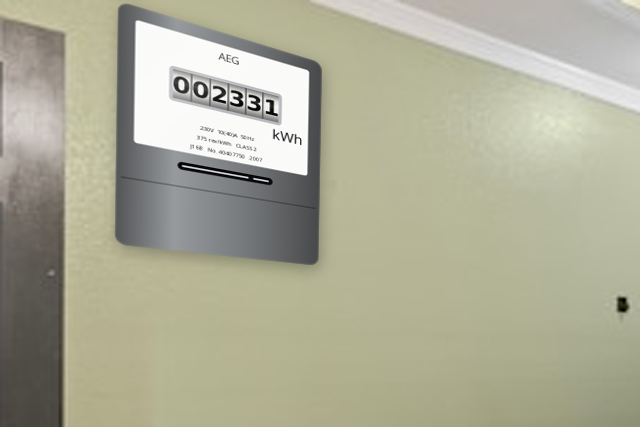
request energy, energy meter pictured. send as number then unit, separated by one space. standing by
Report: 2331 kWh
